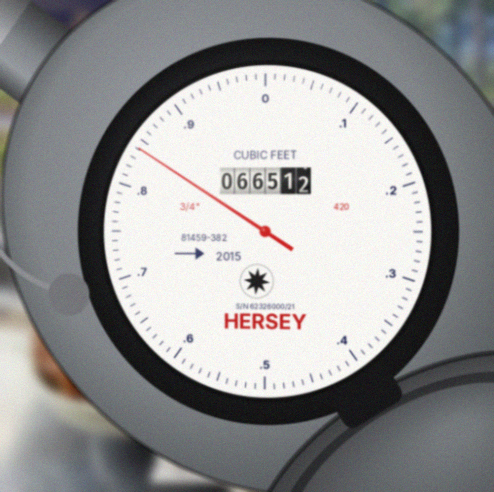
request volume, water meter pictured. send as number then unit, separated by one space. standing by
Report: 66511.84 ft³
